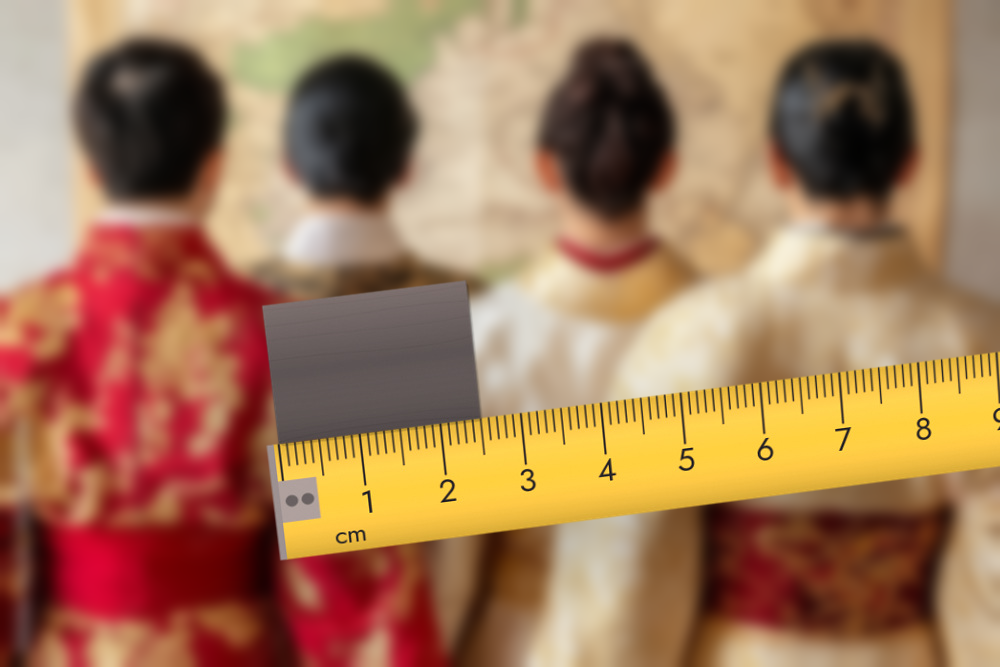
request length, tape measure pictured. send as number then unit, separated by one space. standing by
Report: 2.5 cm
